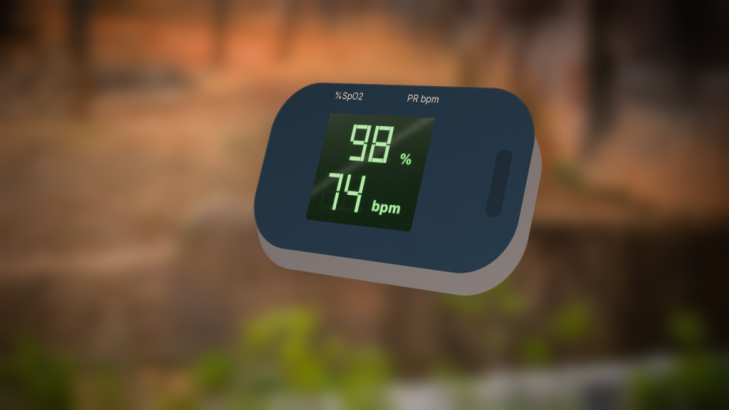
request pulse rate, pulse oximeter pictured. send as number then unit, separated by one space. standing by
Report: 74 bpm
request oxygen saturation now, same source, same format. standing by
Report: 98 %
